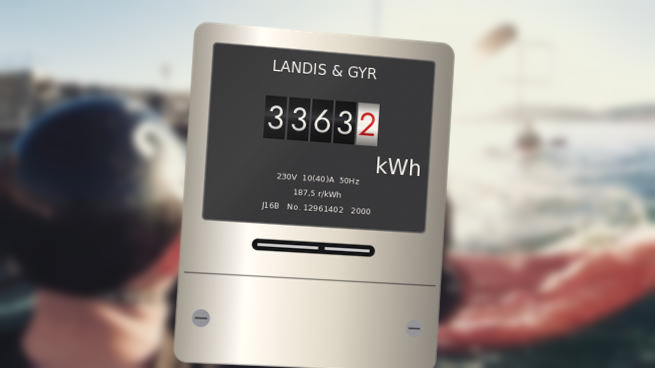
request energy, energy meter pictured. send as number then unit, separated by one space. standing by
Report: 3363.2 kWh
